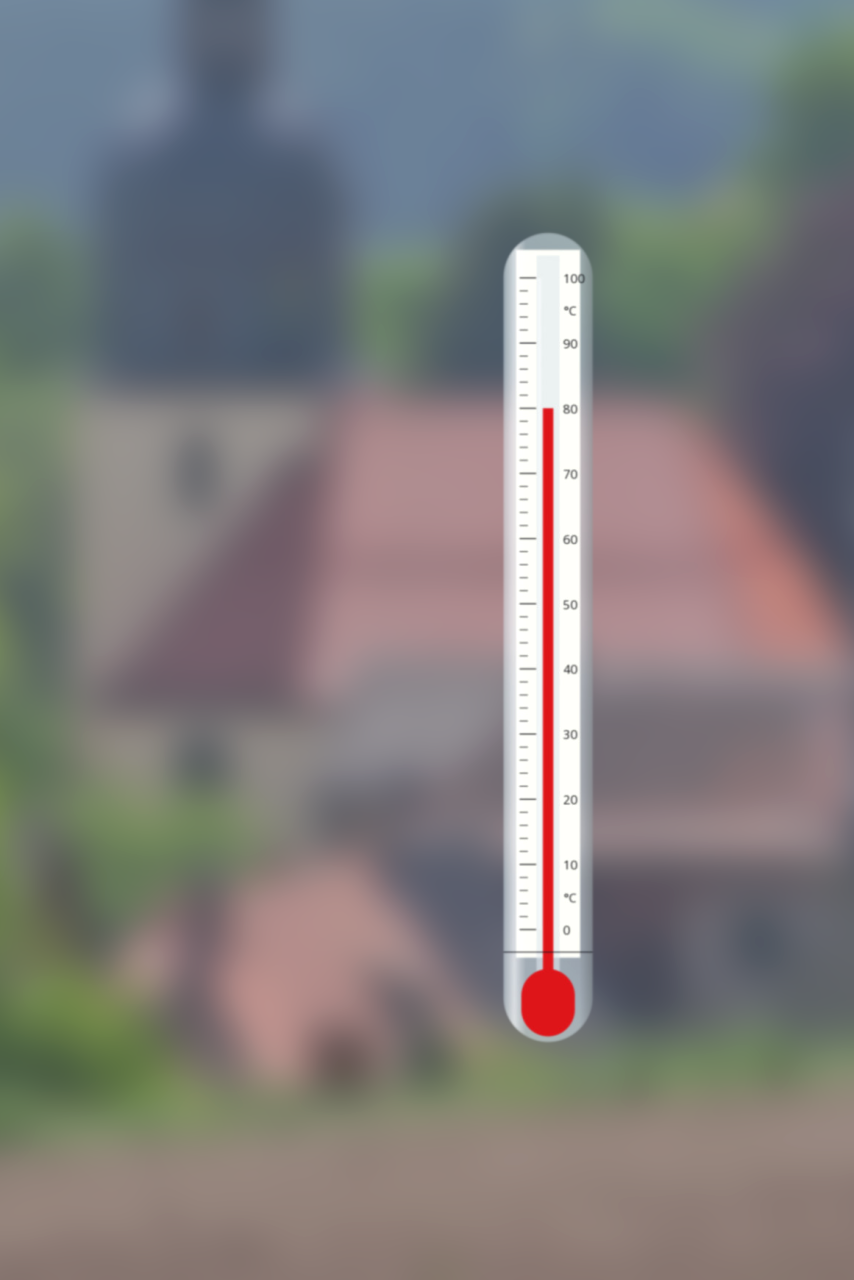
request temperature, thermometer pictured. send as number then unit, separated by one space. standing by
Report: 80 °C
